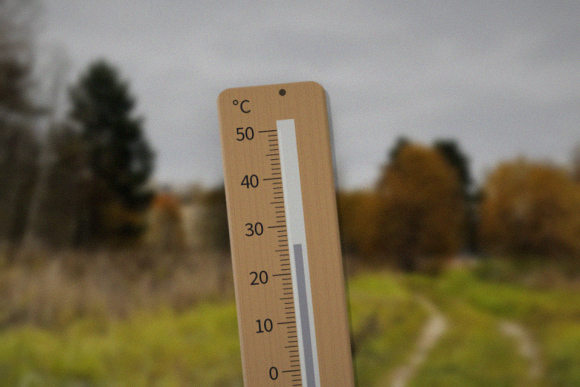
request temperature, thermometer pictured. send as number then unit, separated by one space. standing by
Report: 26 °C
